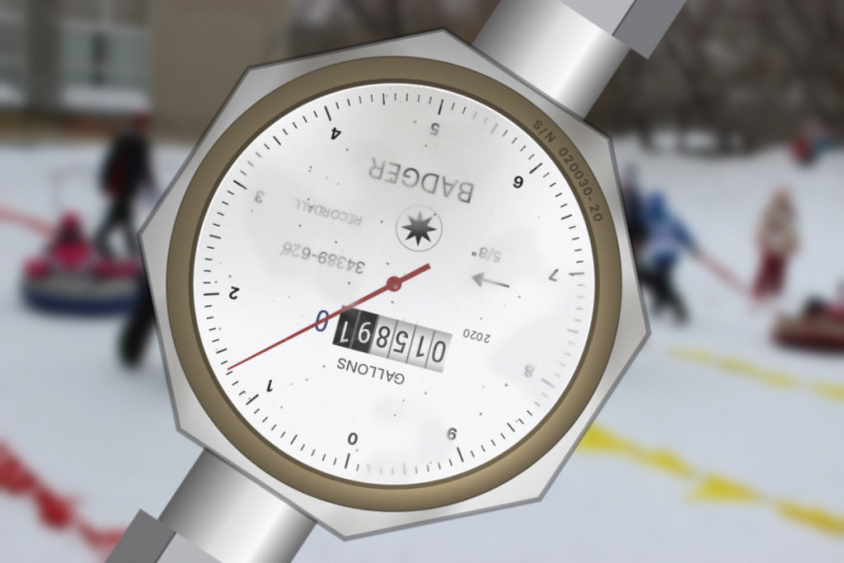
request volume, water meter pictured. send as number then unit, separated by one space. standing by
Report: 158911.3 gal
